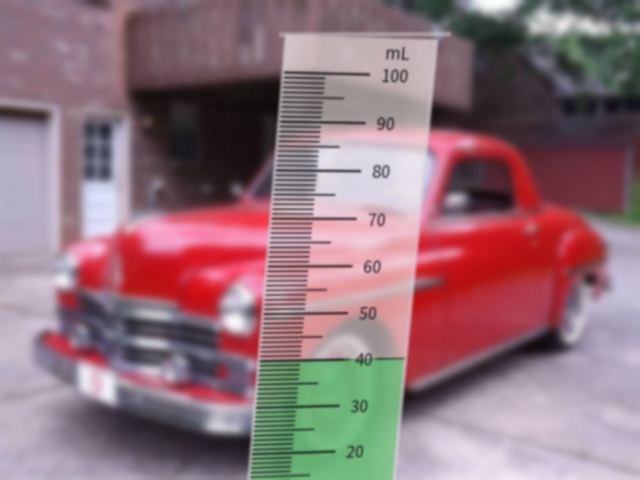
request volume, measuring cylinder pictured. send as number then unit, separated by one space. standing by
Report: 40 mL
